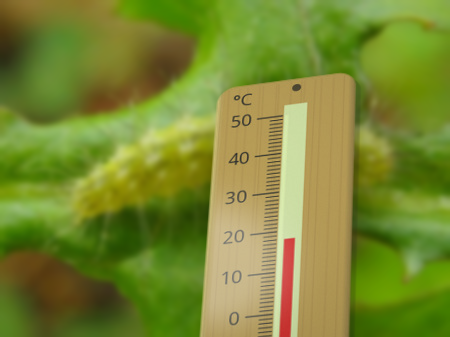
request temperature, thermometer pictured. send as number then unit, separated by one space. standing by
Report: 18 °C
